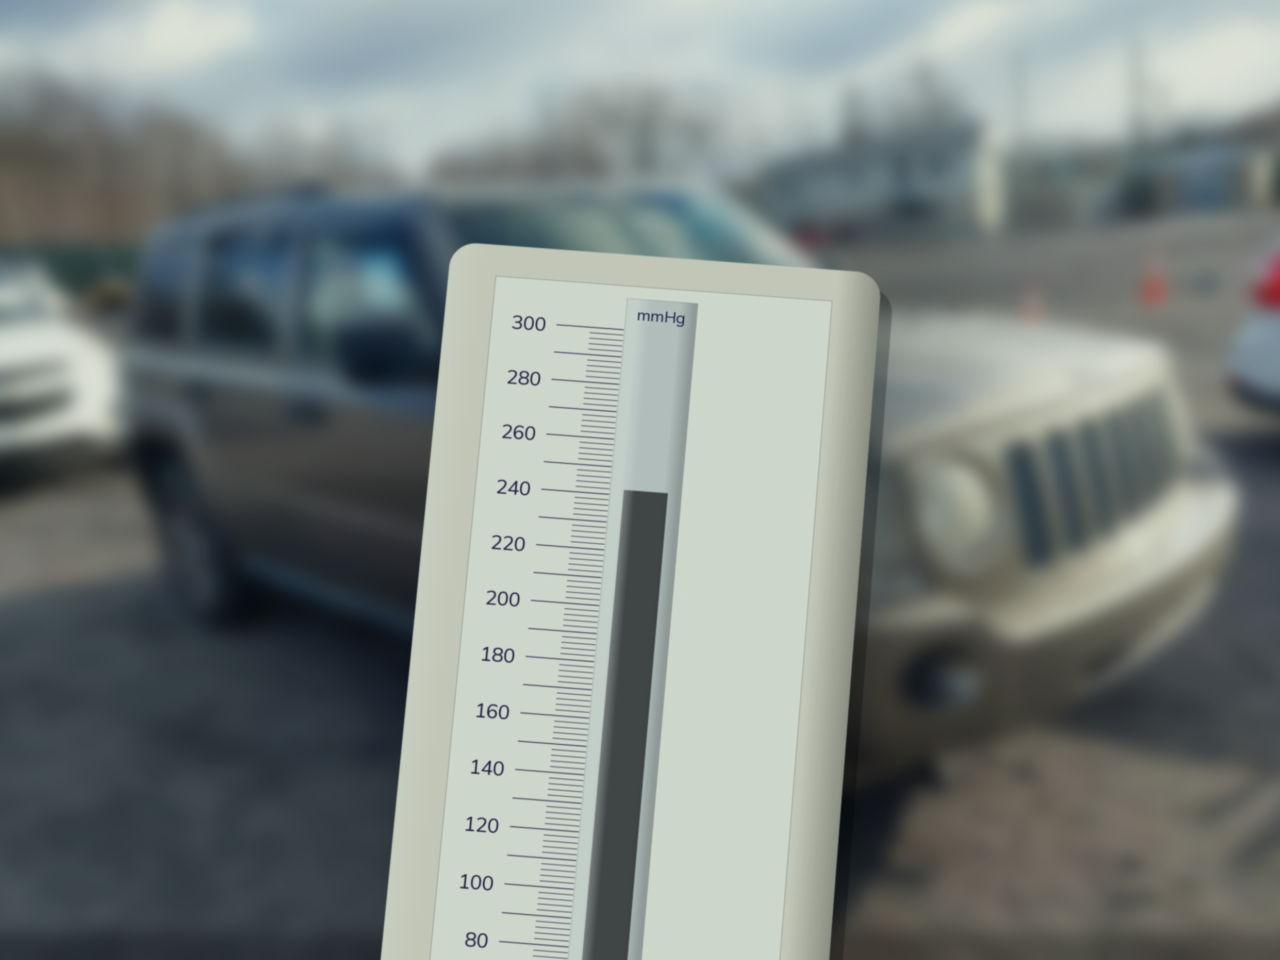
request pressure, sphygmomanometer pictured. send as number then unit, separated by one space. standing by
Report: 242 mmHg
